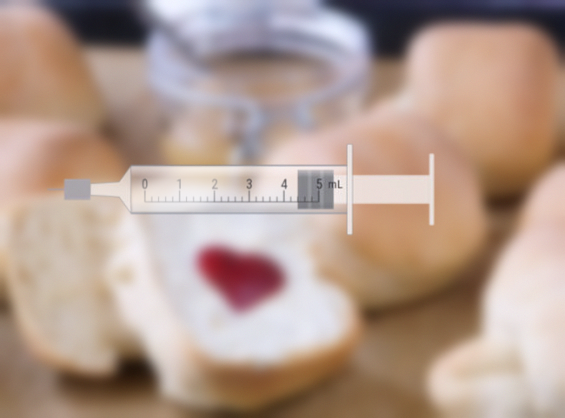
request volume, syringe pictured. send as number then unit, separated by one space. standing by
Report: 4.4 mL
